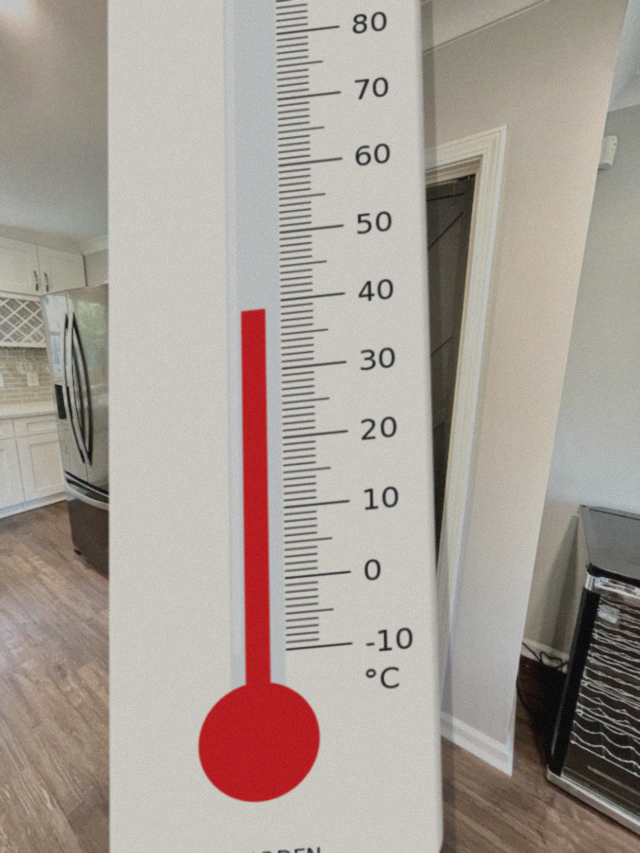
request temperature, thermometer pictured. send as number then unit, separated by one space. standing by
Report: 39 °C
